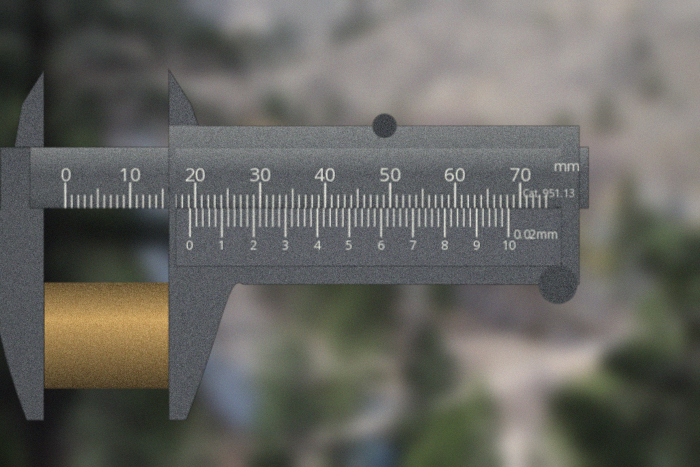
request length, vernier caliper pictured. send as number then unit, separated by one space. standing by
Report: 19.2 mm
